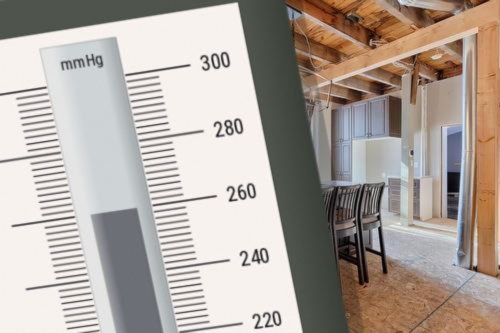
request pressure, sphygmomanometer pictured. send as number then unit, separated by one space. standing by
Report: 260 mmHg
